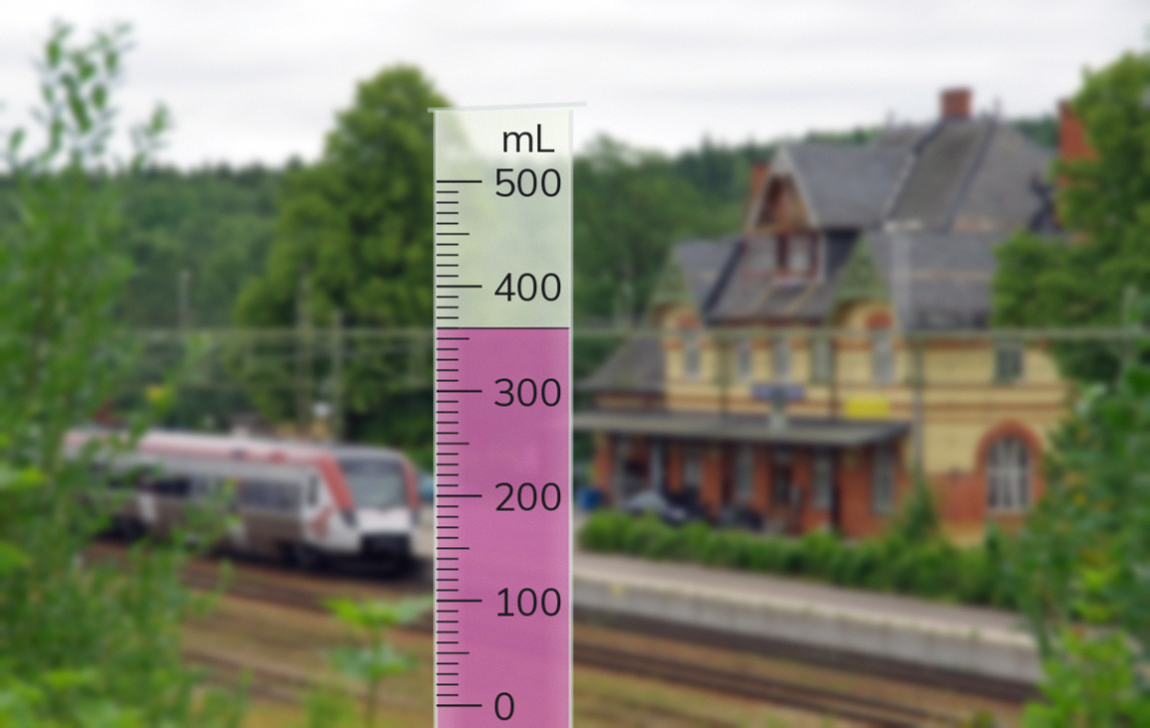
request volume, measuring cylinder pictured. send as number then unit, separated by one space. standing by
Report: 360 mL
